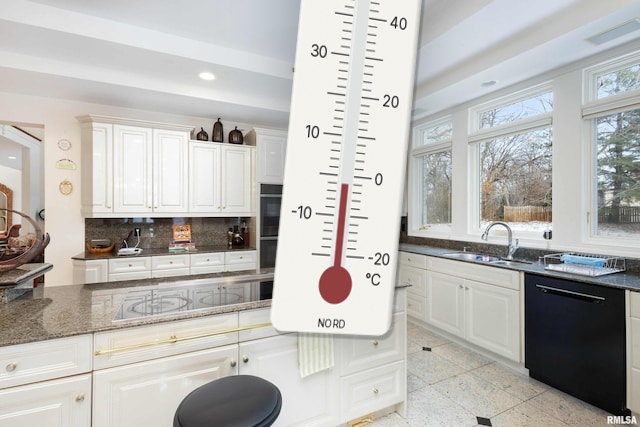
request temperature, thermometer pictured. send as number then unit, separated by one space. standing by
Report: -2 °C
